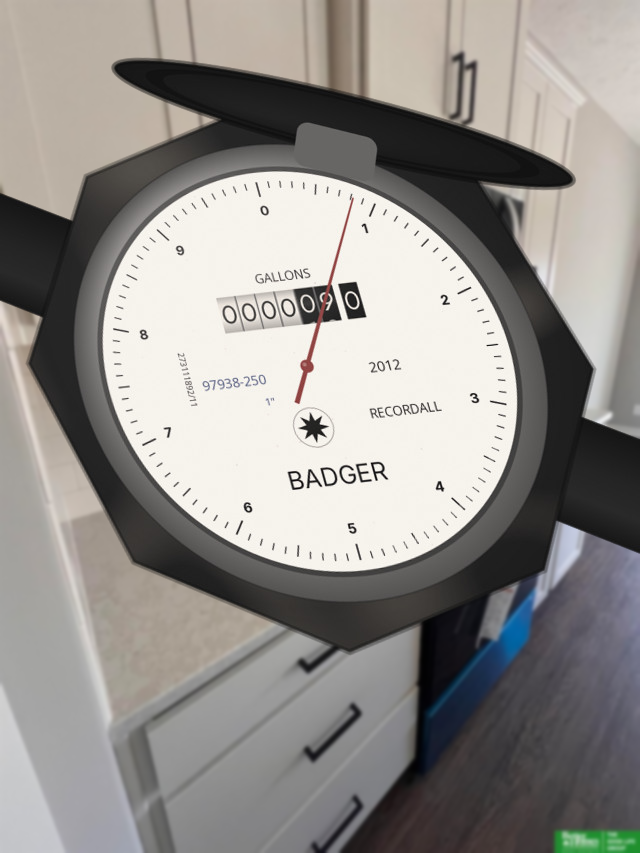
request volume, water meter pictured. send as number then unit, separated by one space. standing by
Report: 90.8 gal
